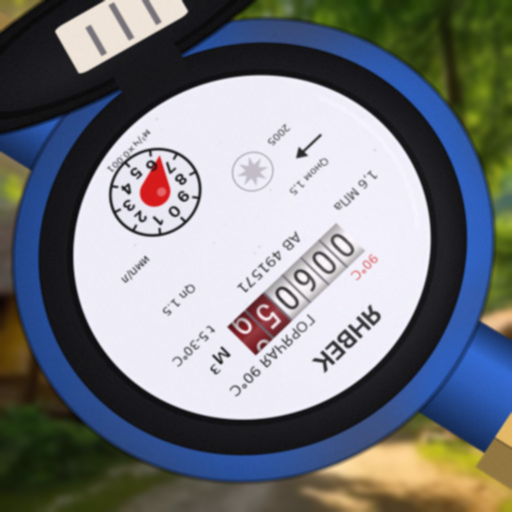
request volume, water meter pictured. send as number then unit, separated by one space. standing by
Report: 60.586 m³
